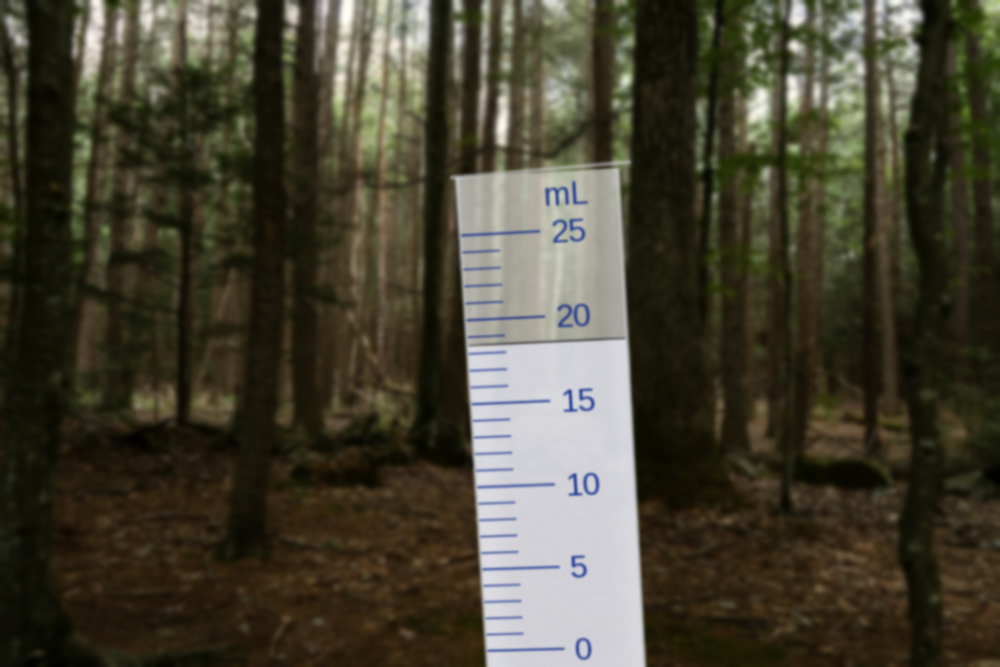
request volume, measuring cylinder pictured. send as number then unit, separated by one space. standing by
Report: 18.5 mL
